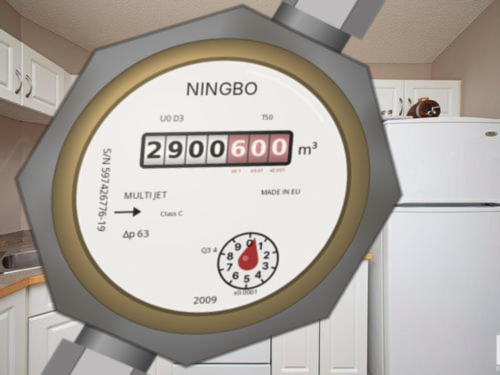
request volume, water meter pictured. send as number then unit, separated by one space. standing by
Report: 2900.6000 m³
